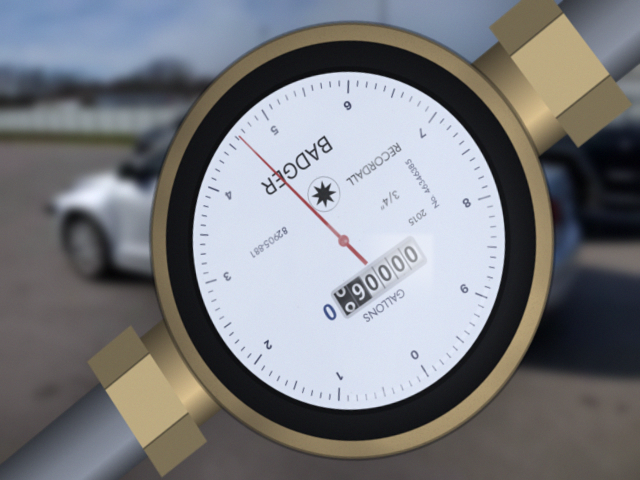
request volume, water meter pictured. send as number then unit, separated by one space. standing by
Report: 684.6 gal
